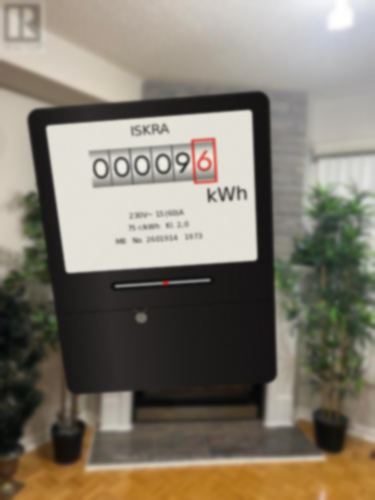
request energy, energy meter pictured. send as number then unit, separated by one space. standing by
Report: 9.6 kWh
